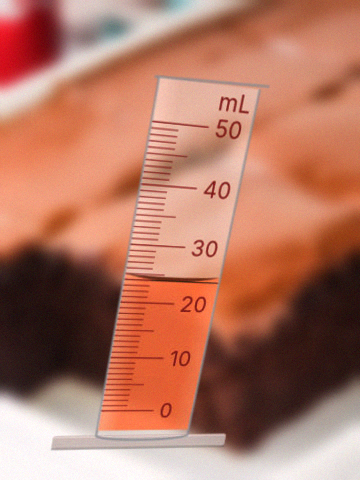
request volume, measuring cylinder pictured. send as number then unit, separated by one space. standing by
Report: 24 mL
